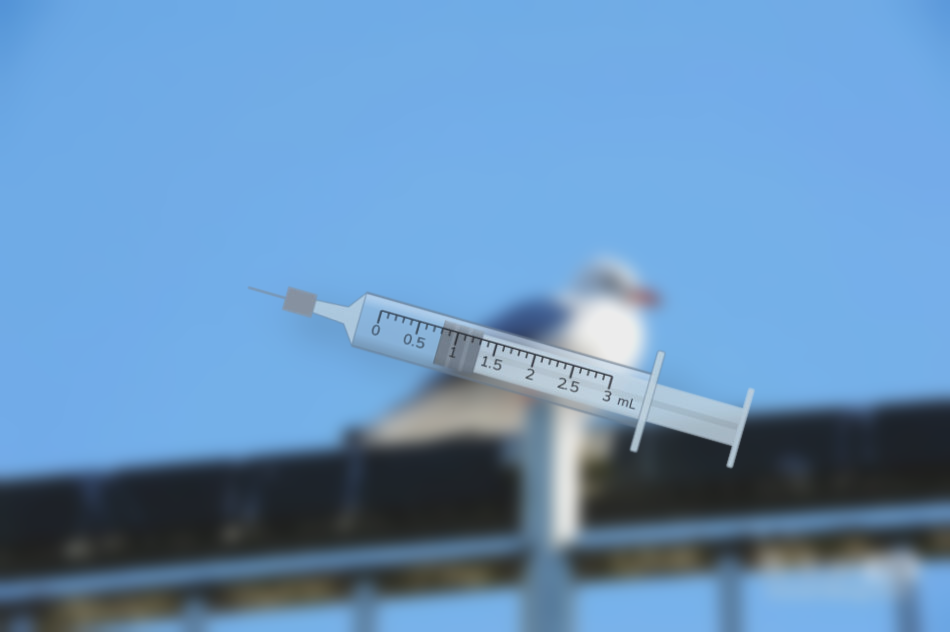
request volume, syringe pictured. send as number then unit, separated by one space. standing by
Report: 0.8 mL
